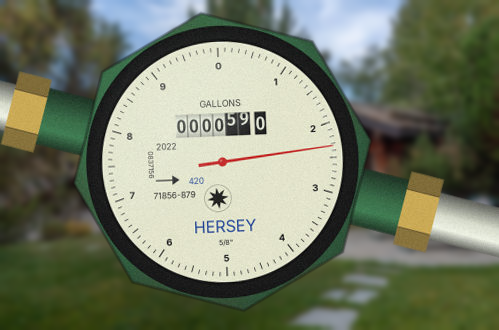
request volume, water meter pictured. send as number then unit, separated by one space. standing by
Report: 592.3 gal
